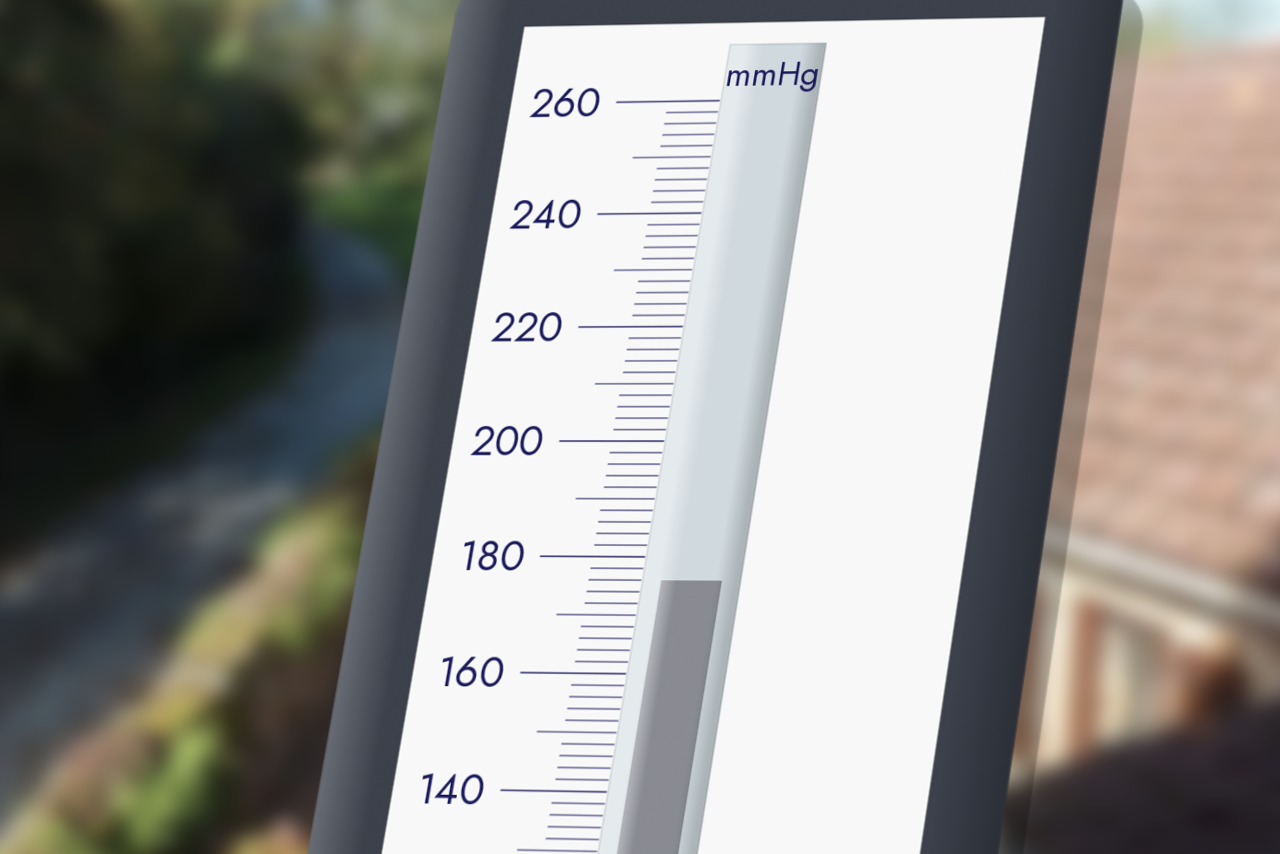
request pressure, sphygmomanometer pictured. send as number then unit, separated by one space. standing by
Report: 176 mmHg
